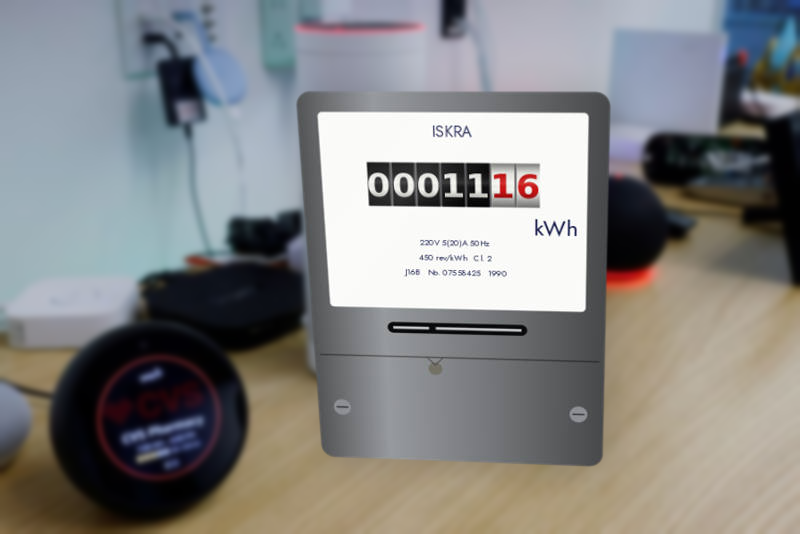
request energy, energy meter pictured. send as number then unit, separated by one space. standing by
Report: 11.16 kWh
